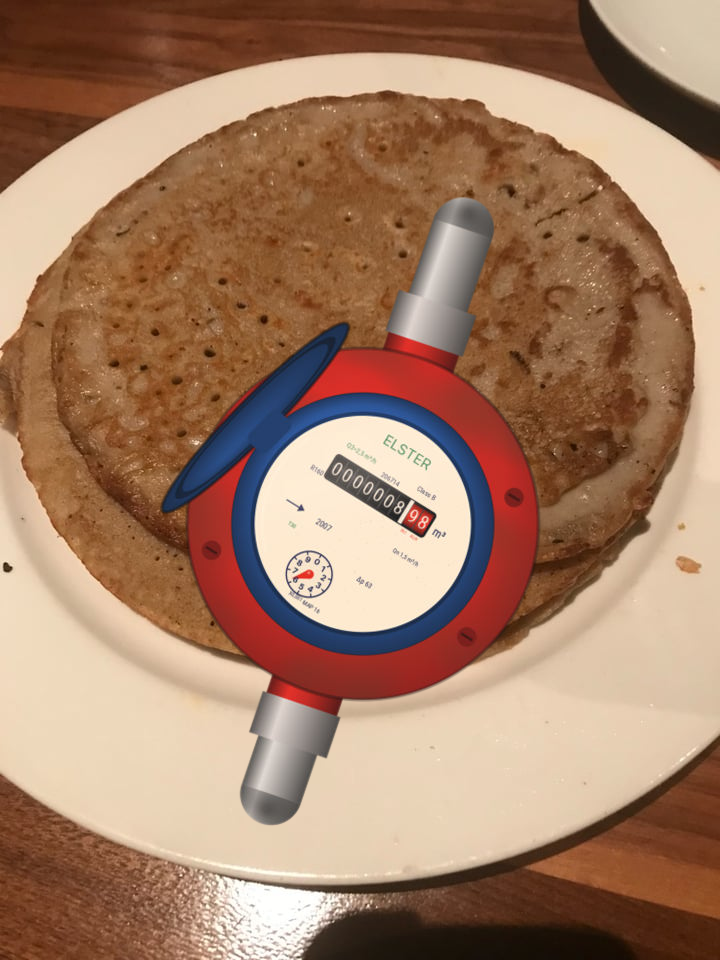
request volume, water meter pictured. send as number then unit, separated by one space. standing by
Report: 8.986 m³
